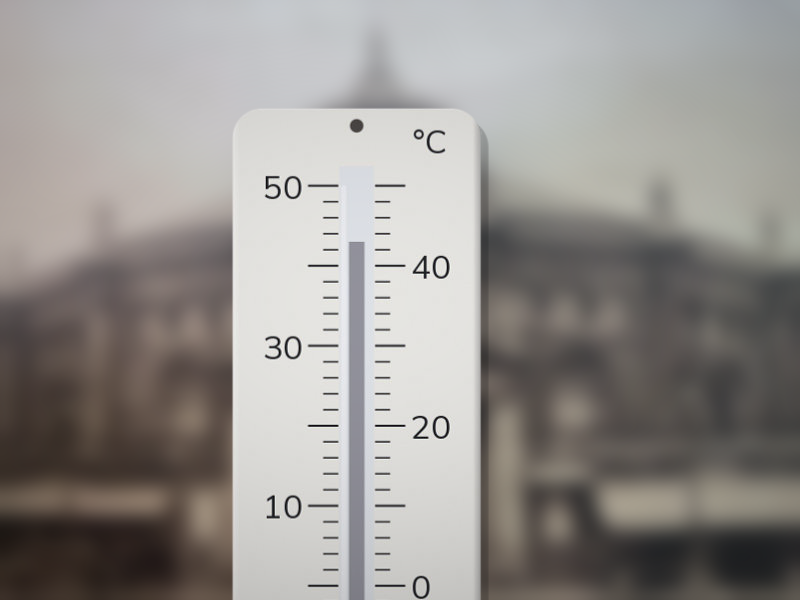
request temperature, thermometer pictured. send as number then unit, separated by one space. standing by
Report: 43 °C
